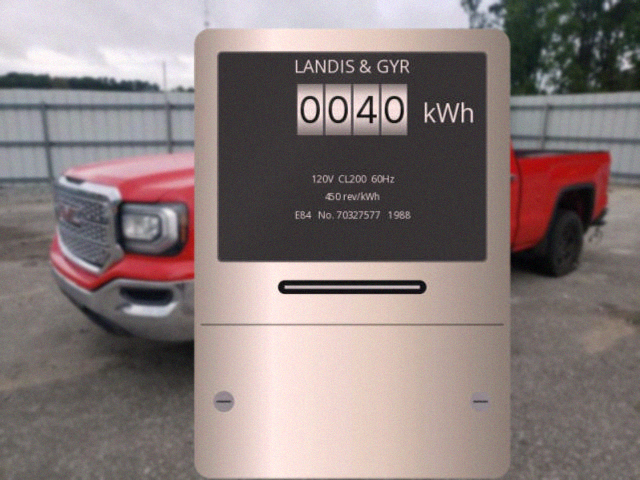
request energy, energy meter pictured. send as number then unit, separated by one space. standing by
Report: 40 kWh
